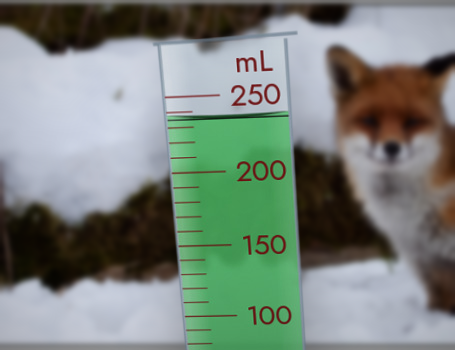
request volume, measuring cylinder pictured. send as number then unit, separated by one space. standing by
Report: 235 mL
